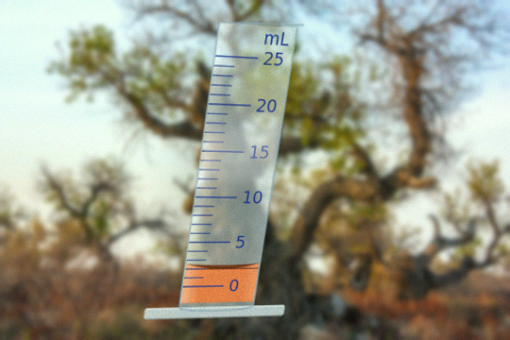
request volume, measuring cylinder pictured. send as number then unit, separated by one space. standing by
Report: 2 mL
